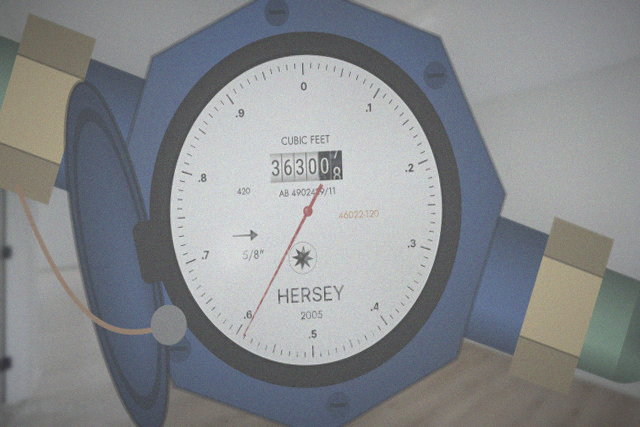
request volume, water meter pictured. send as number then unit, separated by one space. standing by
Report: 363007.59 ft³
